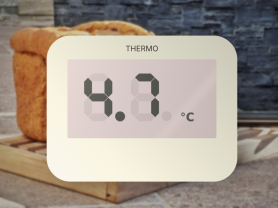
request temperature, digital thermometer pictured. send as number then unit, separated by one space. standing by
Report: 4.7 °C
